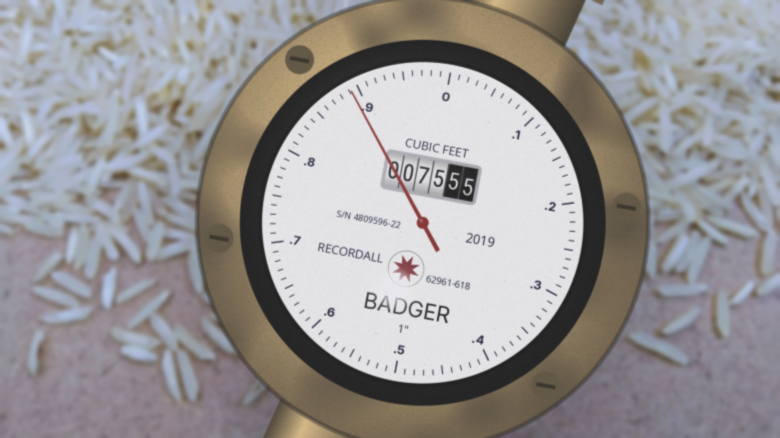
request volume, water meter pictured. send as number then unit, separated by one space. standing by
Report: 7554.89 ft³
